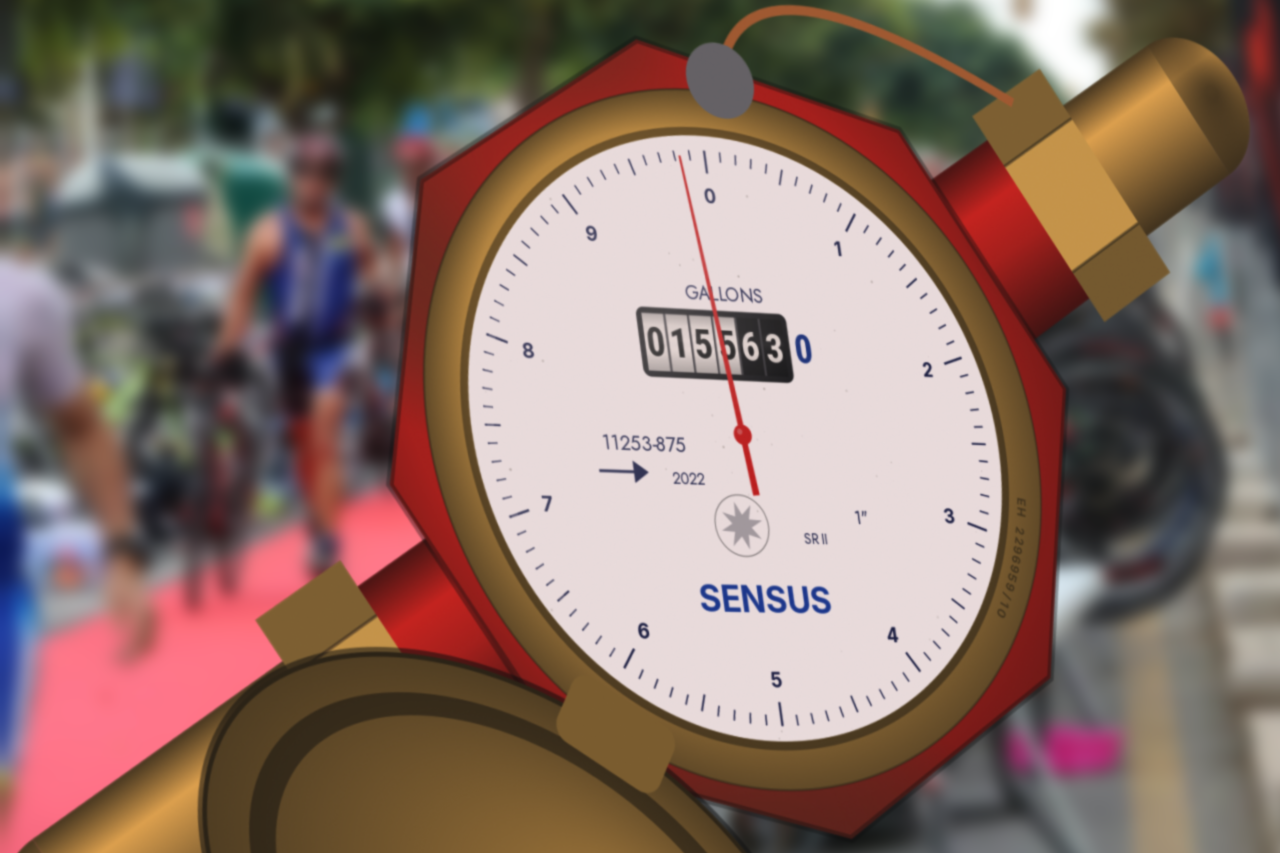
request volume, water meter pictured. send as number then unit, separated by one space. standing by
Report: 155629.8 gal
